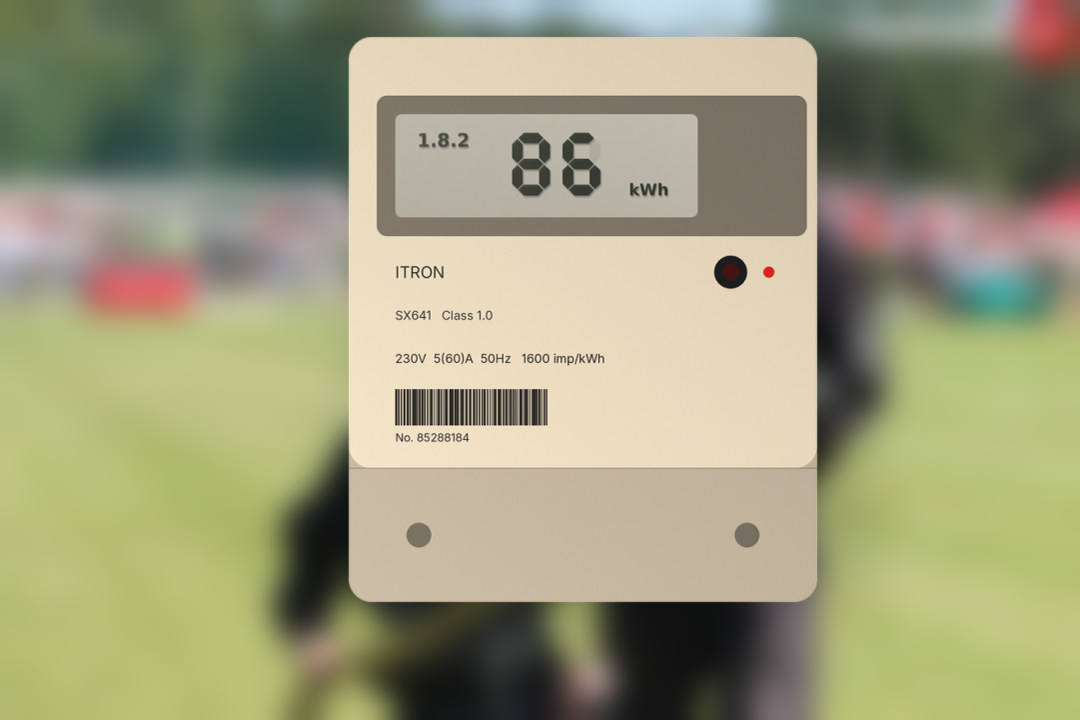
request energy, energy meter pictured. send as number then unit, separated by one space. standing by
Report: 86 kWh
